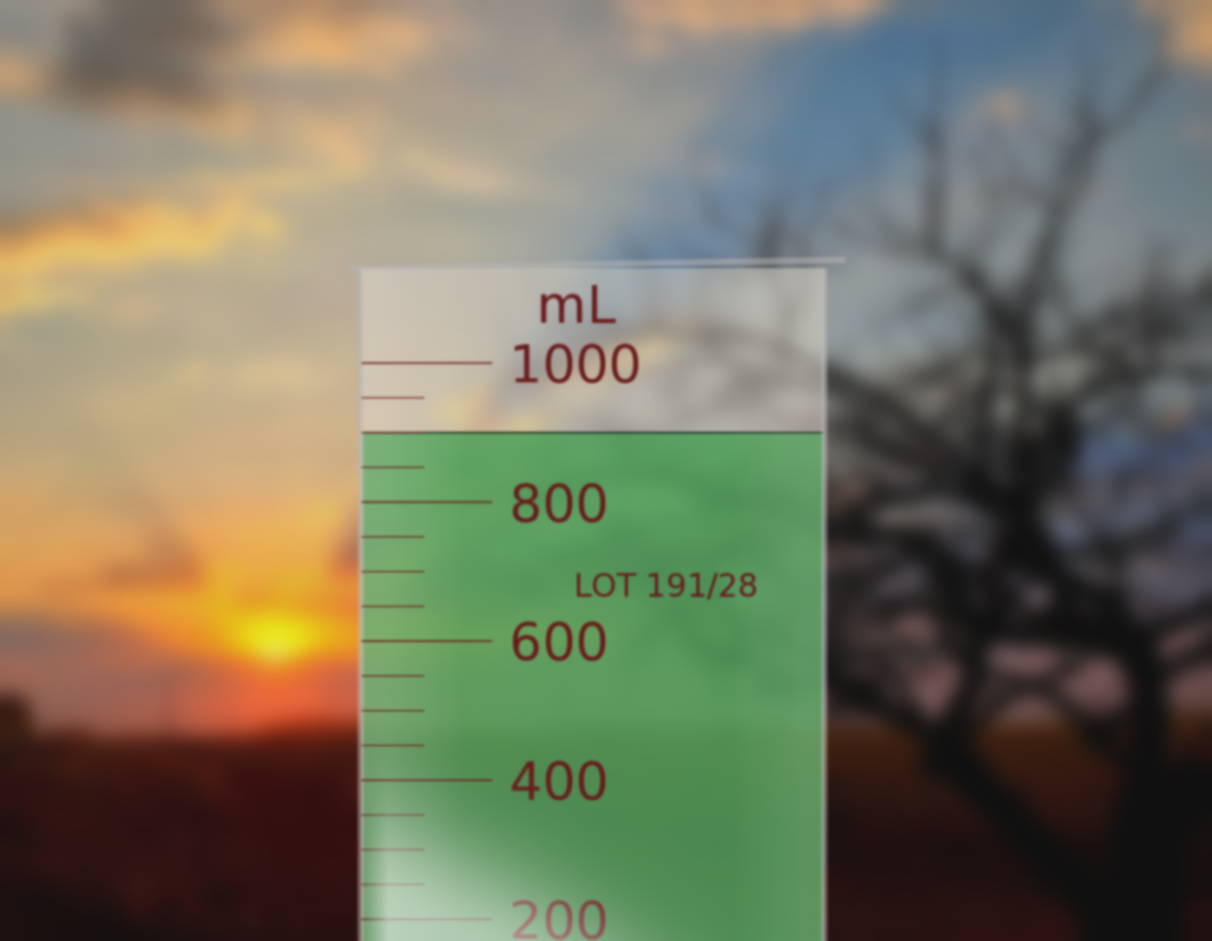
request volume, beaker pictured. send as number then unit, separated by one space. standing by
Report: 900 mL
